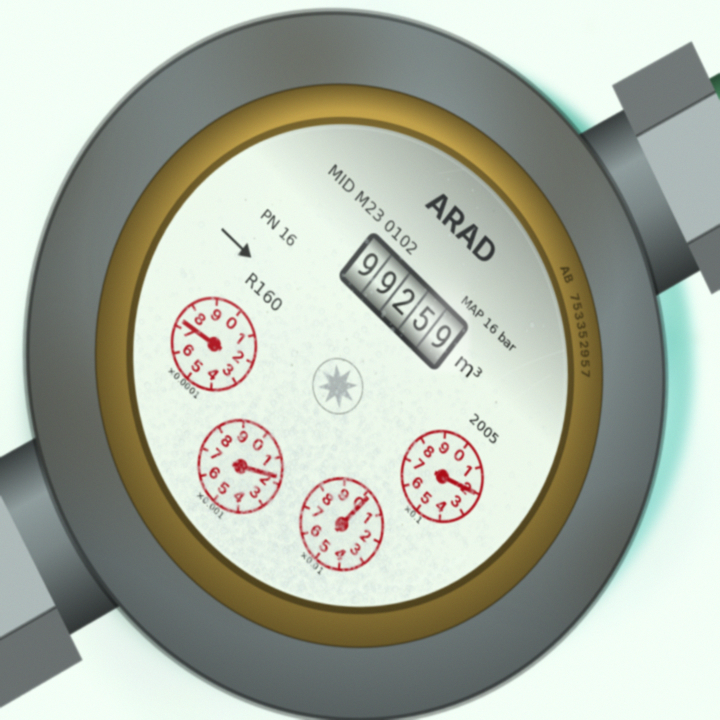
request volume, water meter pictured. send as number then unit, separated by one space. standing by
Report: 99259.2017 m³
